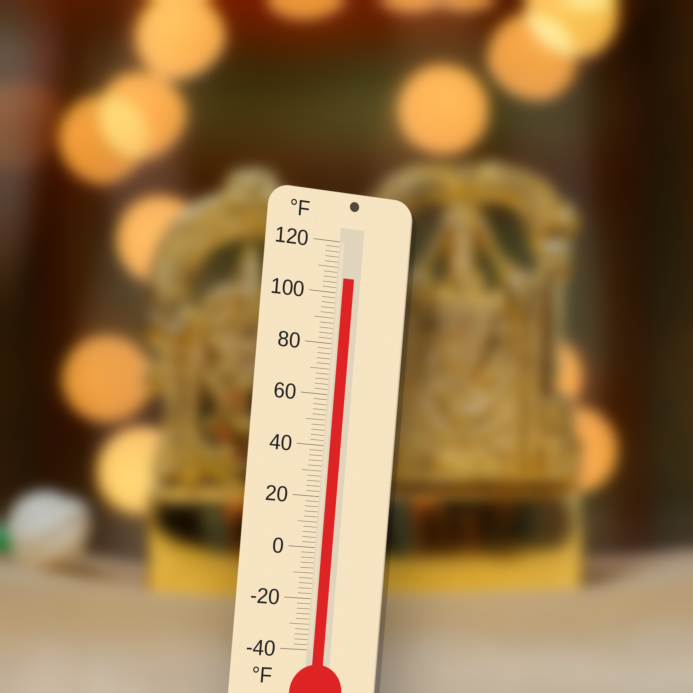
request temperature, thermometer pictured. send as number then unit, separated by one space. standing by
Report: 106 °F
